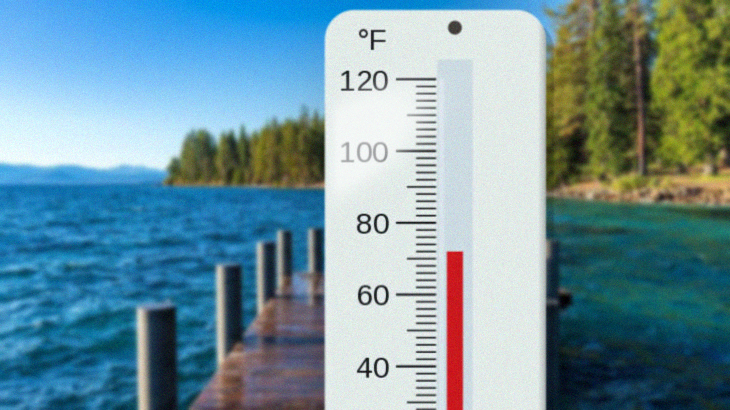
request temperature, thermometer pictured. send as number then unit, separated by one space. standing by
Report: 72 °F
